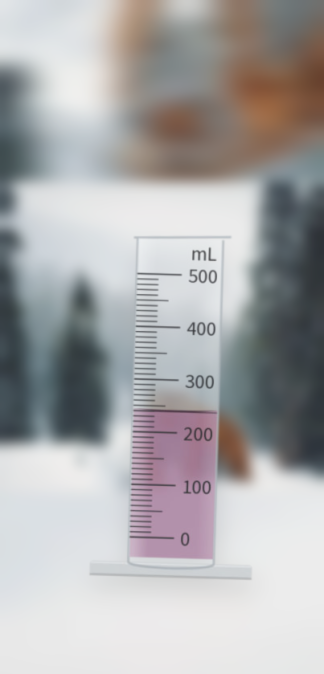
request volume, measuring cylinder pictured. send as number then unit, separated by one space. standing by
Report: 240 mL
